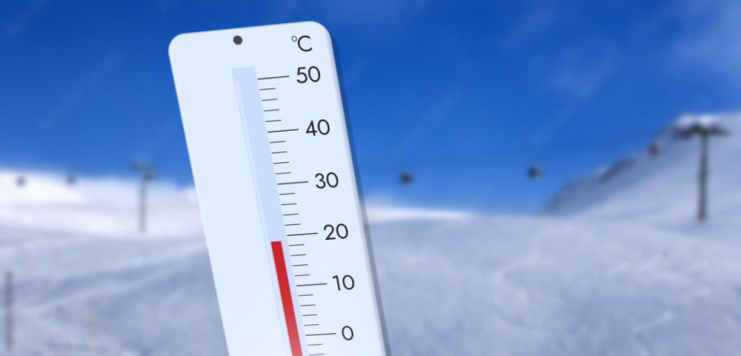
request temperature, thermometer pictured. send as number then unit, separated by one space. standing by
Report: 19 °C
